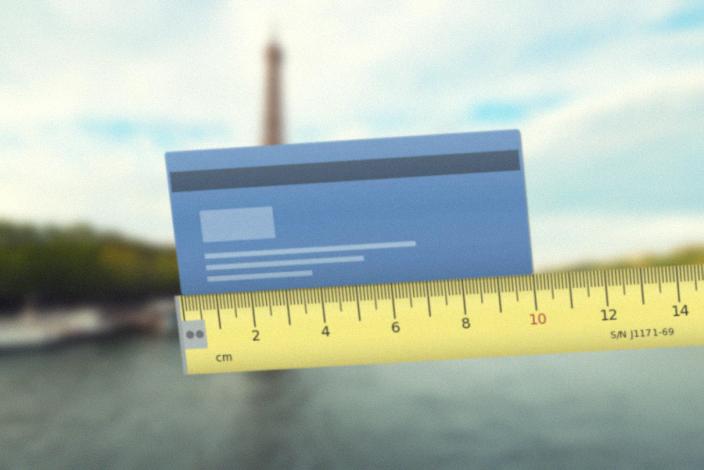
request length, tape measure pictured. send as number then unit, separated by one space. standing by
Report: 10 cm
